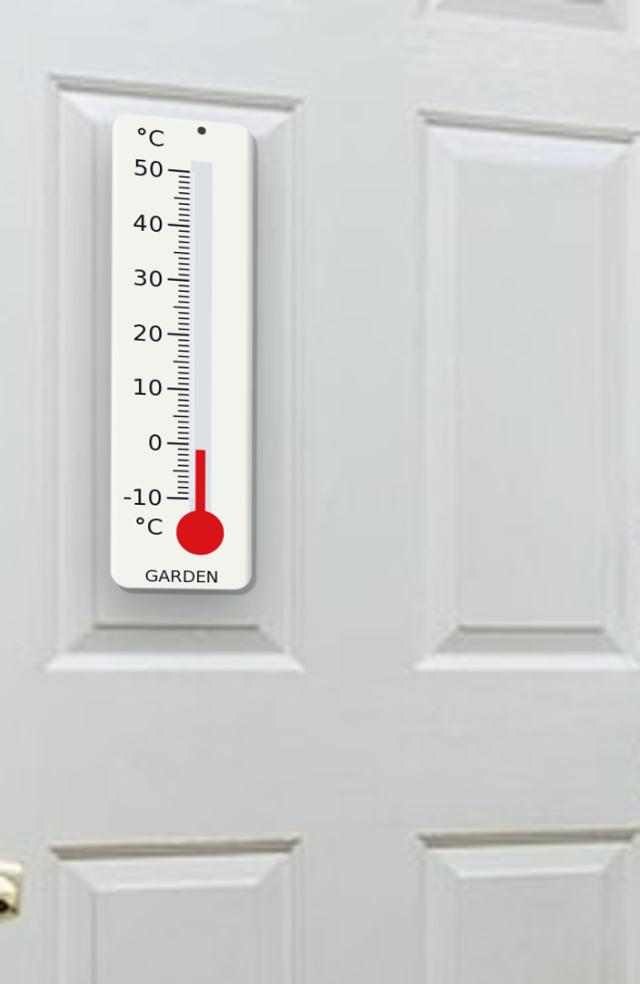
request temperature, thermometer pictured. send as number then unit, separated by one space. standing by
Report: -1 °C
